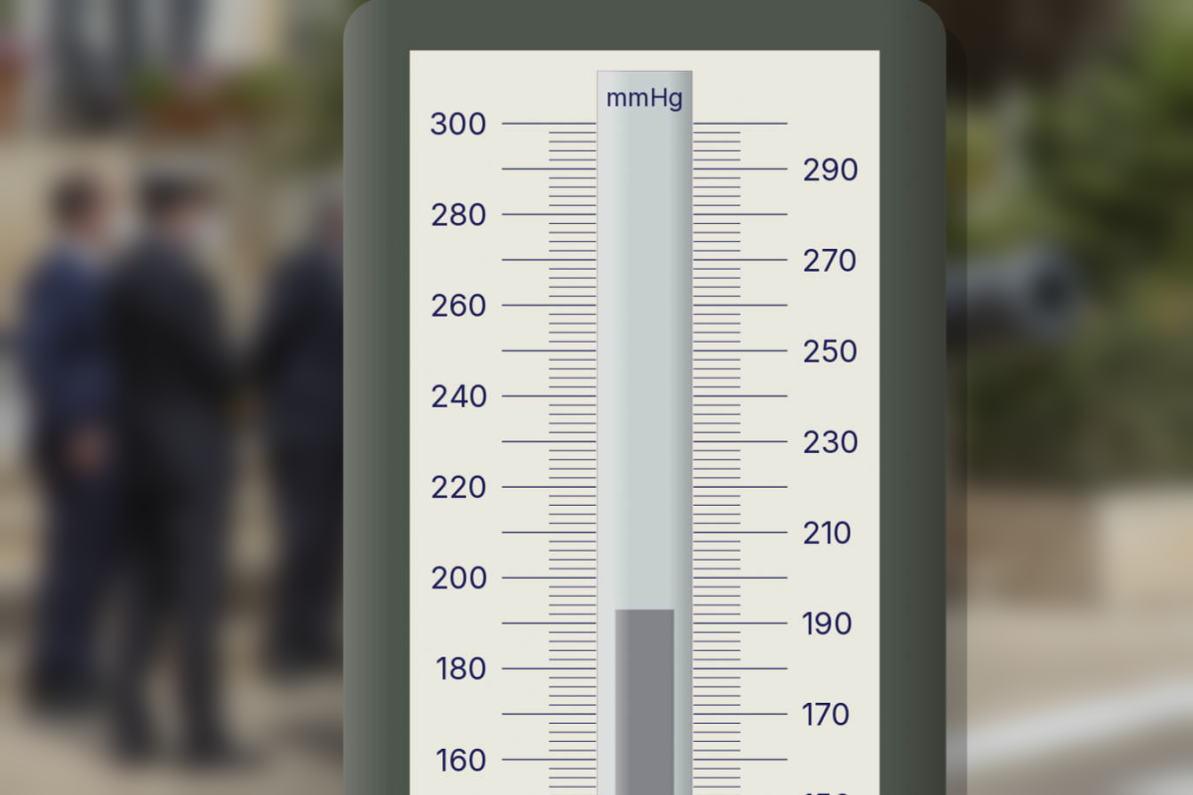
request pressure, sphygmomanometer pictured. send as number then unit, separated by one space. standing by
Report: 193 mmHg
